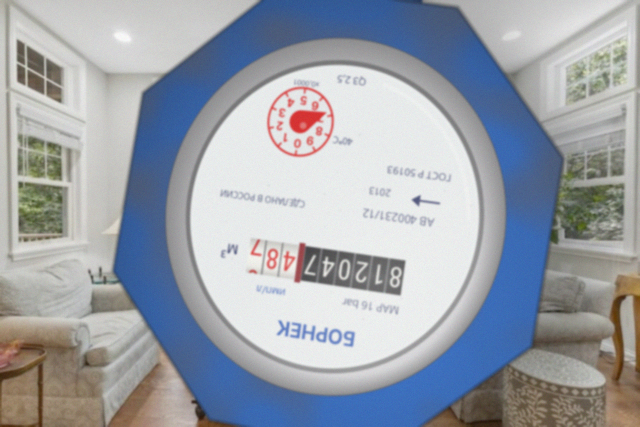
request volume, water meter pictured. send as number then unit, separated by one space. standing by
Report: 812047.4866 m³
